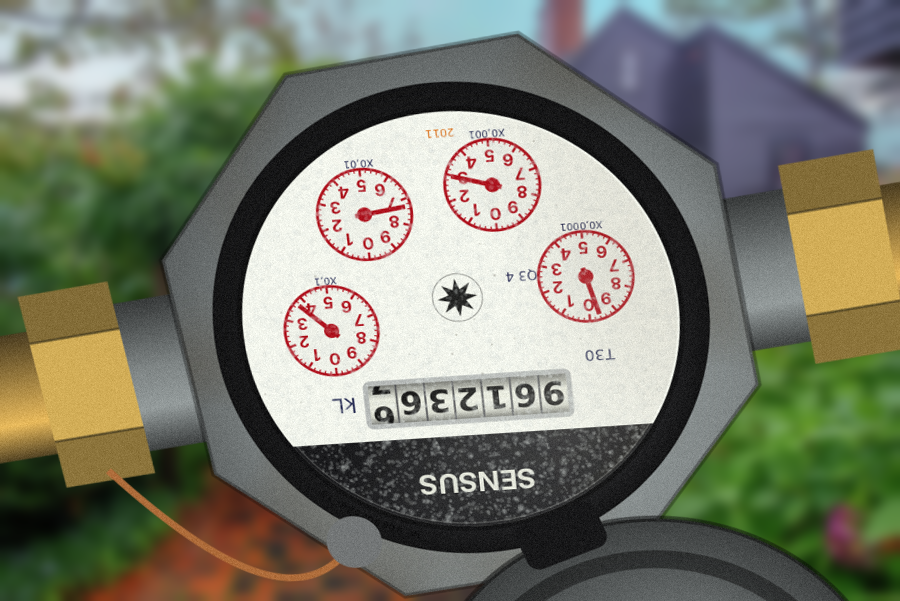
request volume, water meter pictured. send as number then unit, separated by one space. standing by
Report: 9612366.3729 kL
